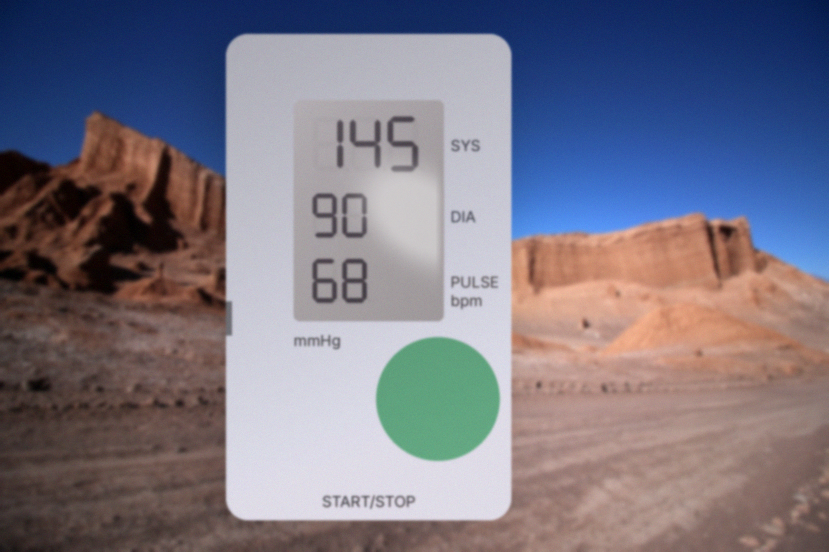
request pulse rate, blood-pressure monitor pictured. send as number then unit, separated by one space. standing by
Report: 68 bpm
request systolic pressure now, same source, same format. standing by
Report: 145 mmHg
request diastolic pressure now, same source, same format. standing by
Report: 90 mmHg
